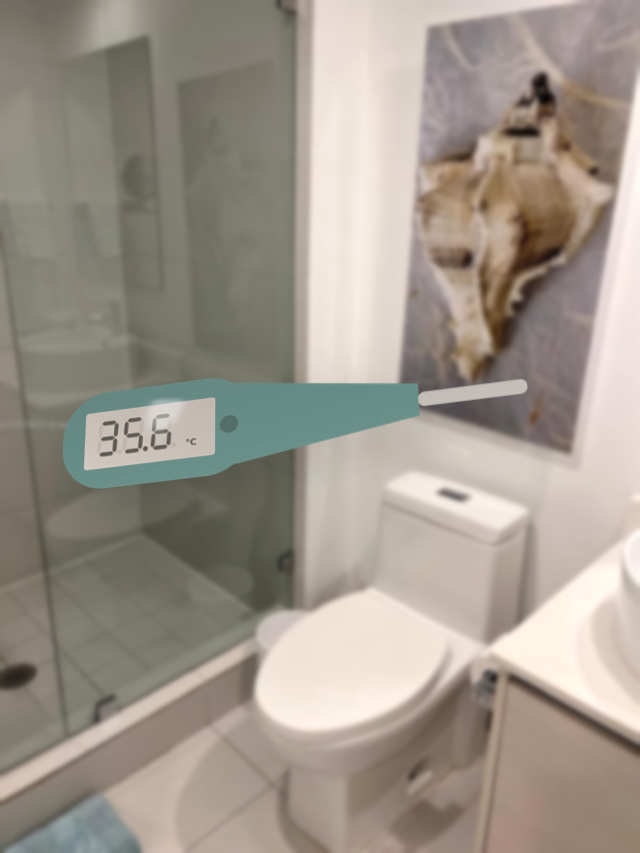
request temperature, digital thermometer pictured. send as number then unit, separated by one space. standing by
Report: 35.6 °C
